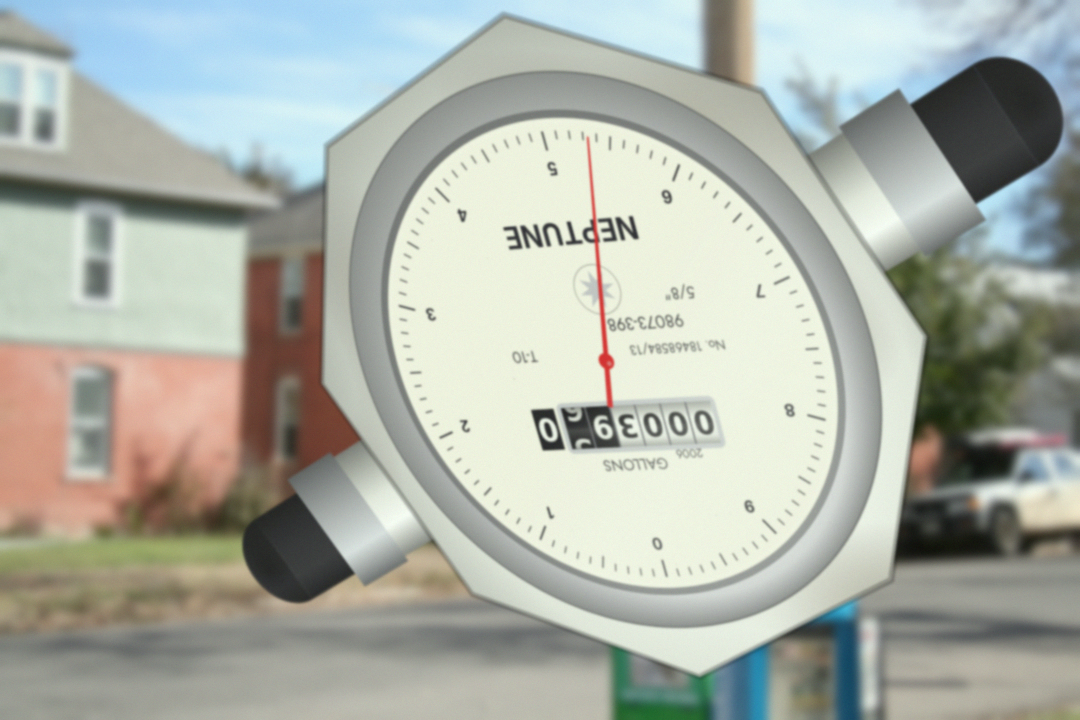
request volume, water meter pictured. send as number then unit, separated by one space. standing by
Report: 3955.3 gal
